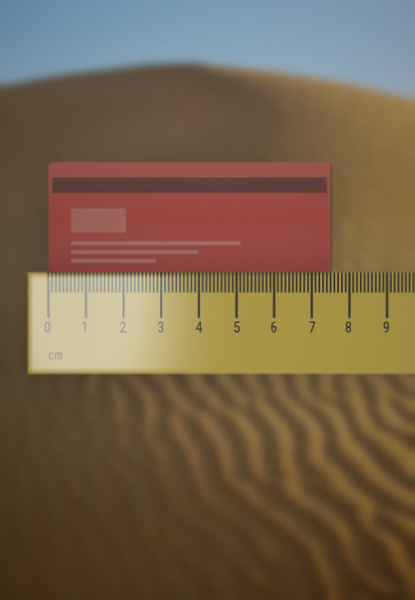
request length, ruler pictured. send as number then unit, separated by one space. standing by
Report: 7.5 cm
